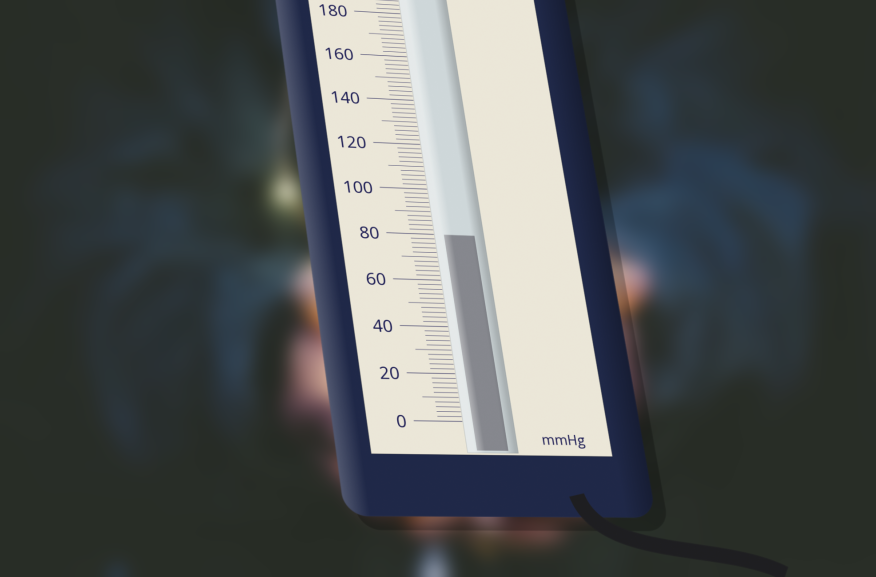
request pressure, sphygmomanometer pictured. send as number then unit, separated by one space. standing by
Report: 80 mmHg
